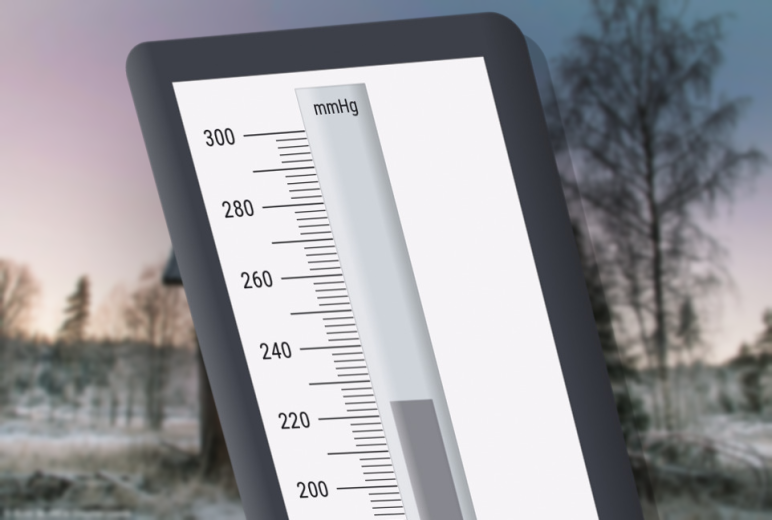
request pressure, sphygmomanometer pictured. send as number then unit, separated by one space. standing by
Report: 224 mmHg
